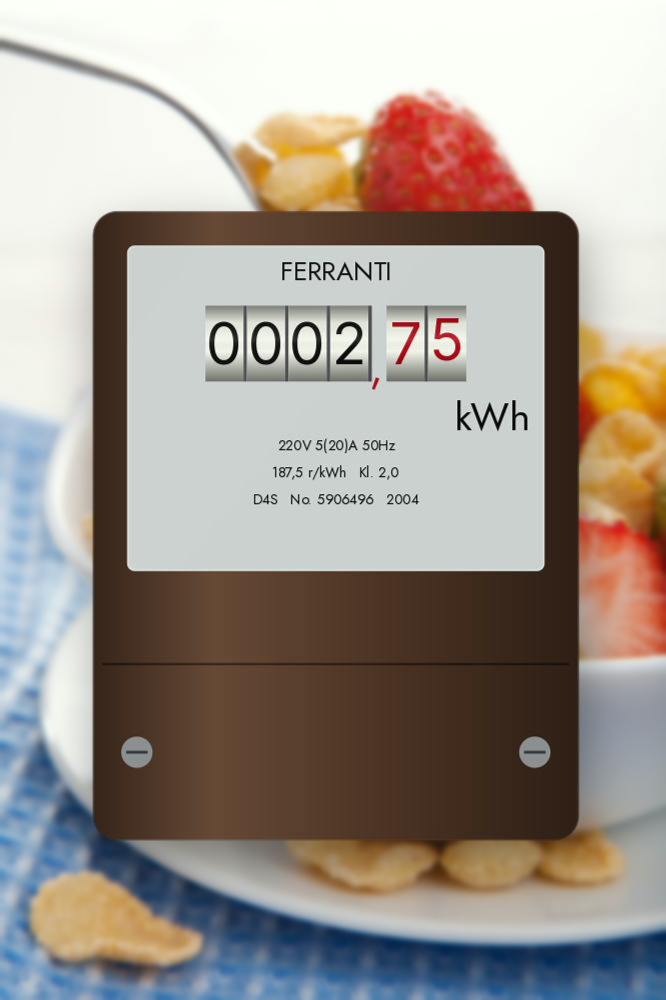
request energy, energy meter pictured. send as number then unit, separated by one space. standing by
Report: 2.75 kWh
